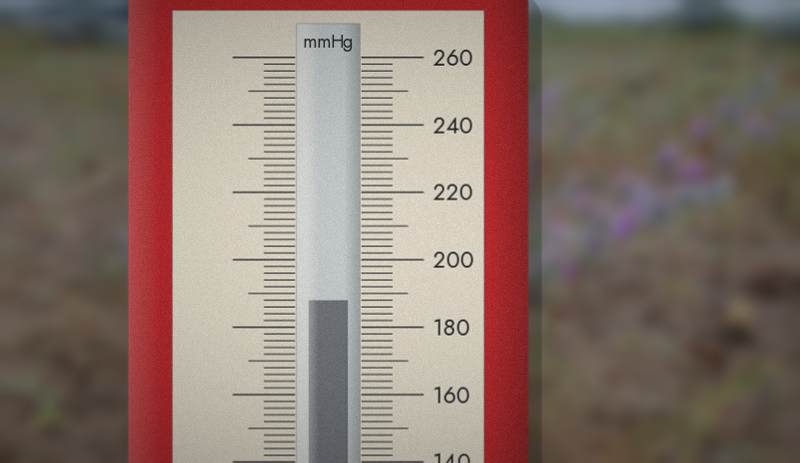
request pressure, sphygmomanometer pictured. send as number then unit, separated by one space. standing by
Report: 188 mmHg
